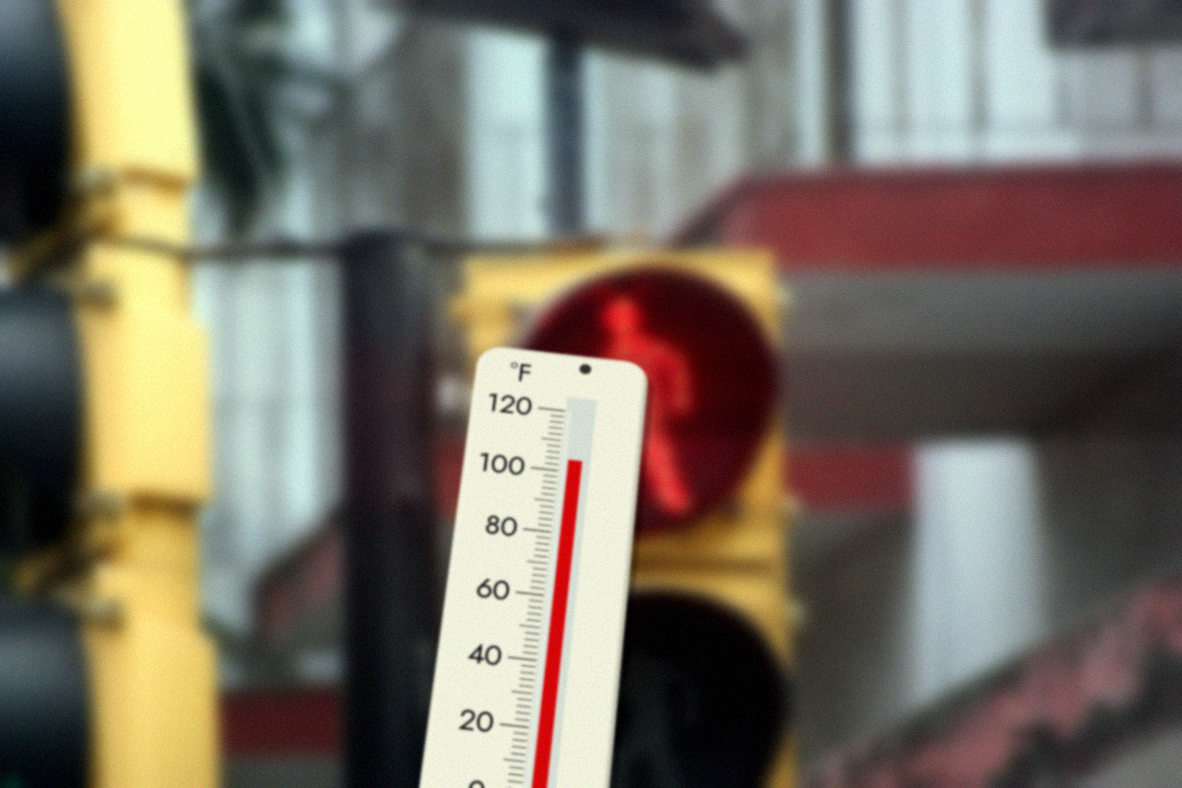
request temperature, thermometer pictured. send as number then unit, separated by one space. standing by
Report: 104 °F
